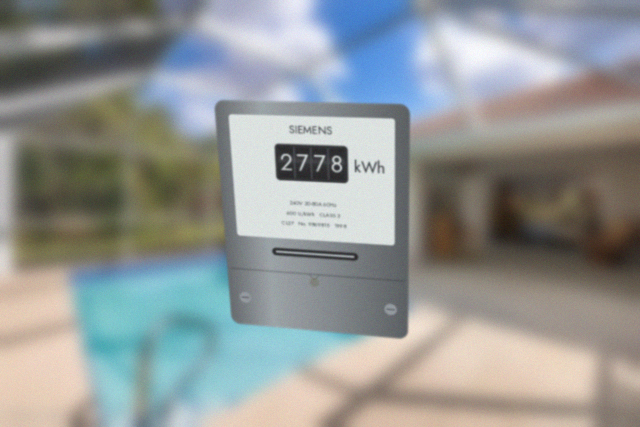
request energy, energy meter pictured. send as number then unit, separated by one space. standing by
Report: 2778 kWh
